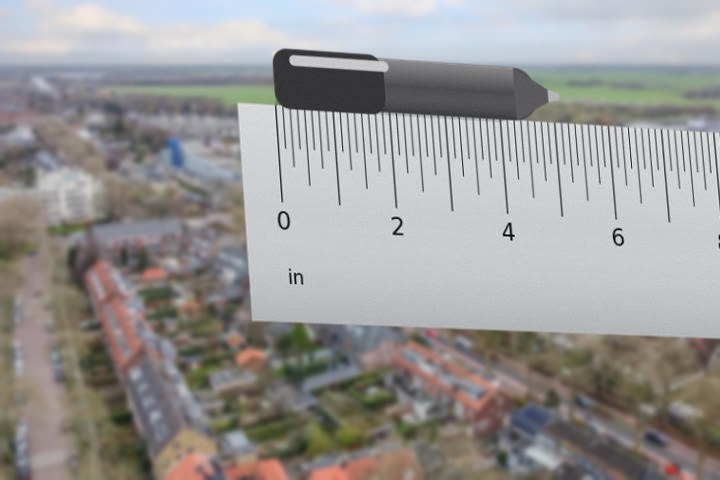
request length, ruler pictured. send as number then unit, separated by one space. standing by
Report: 5.125 in
